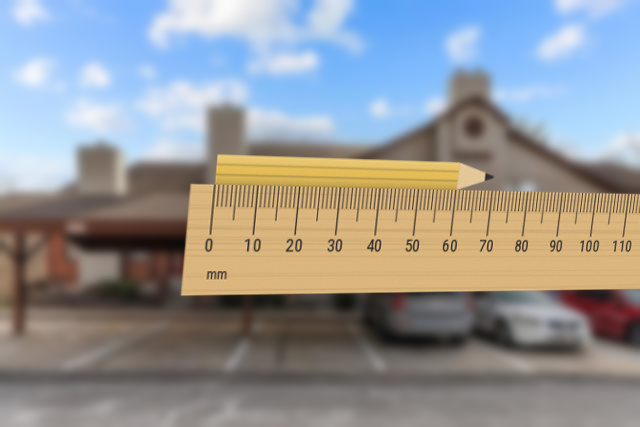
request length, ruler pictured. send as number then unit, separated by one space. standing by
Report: 70 mm
